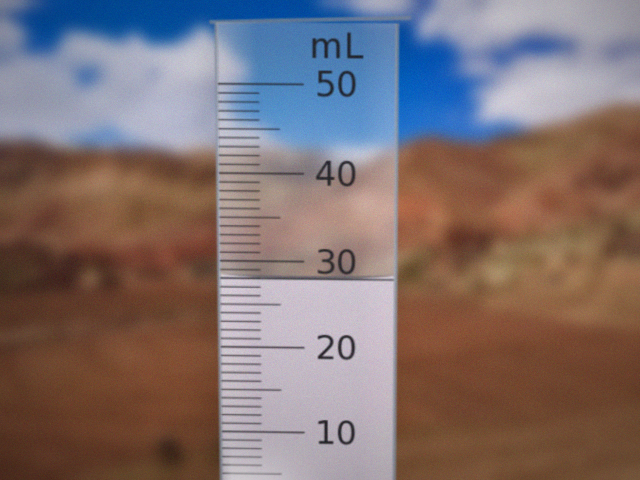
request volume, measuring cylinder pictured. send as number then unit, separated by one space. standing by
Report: 28 mL
